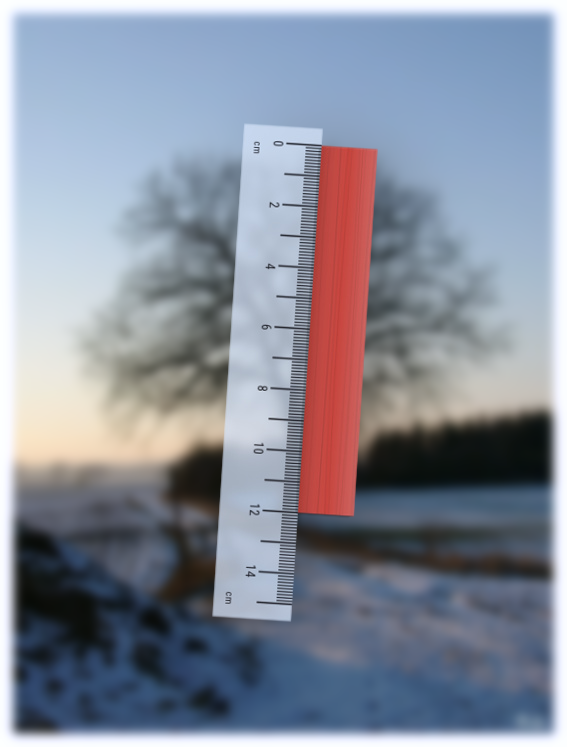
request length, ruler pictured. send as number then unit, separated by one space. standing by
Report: 12 cm
